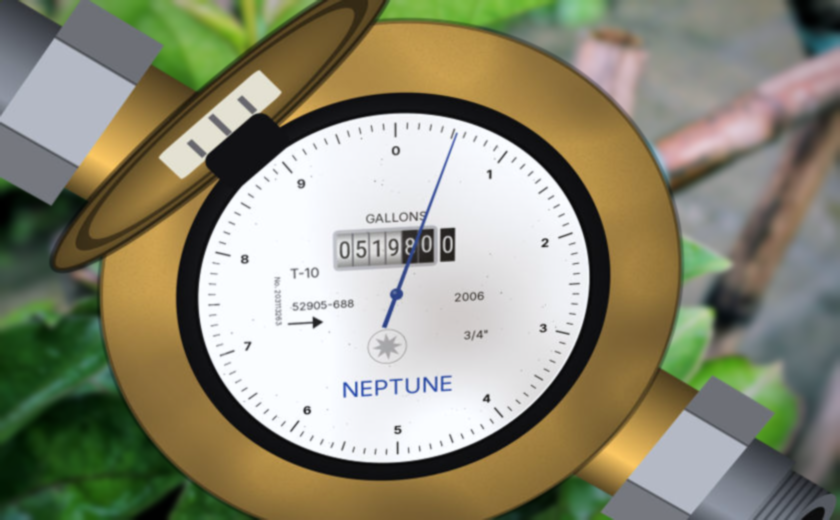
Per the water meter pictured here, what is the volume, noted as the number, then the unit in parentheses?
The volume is 519800.5 (gal)
